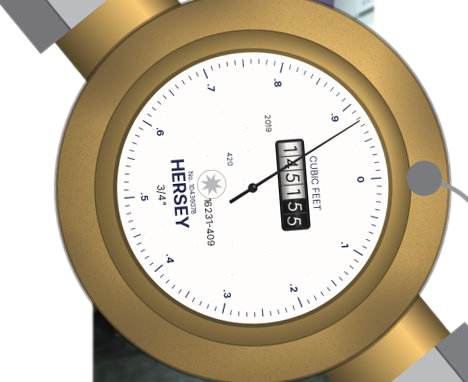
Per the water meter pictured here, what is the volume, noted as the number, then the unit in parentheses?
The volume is 145154.92 (ft³)
